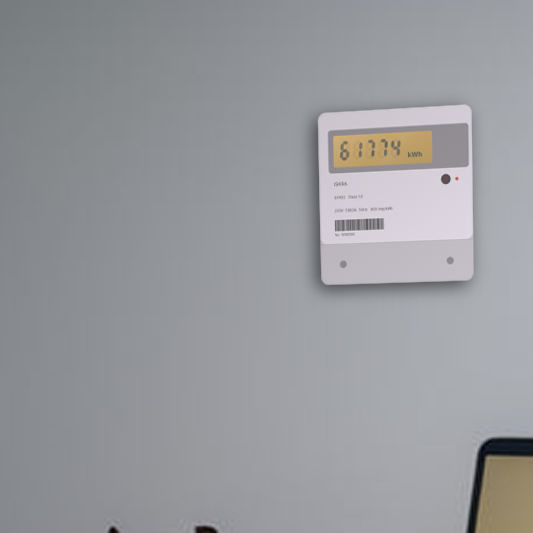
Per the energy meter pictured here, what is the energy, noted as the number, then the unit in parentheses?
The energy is 61774 (kWh)
